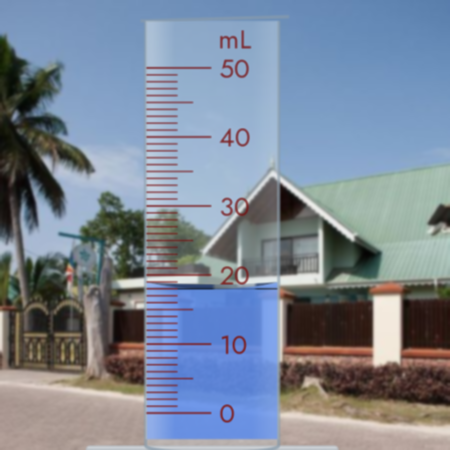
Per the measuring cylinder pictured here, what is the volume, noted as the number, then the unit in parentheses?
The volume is 18 (mL)
